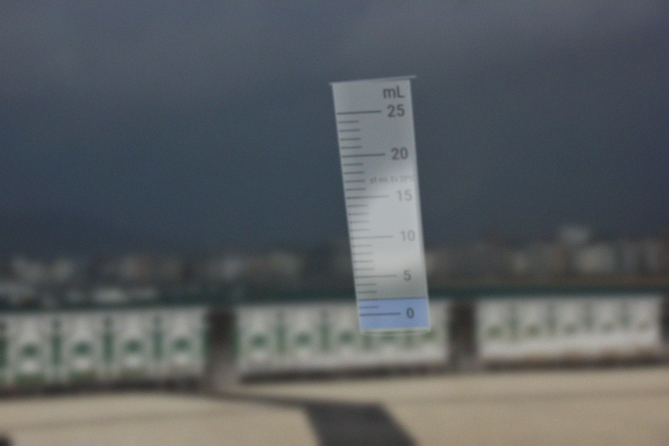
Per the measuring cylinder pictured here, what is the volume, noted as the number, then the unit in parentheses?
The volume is 2 (mL)
